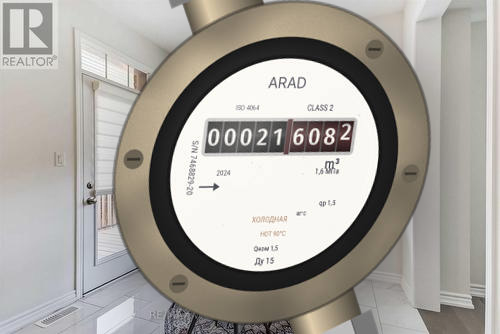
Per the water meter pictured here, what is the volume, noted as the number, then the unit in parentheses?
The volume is 21.6082 (m³)
